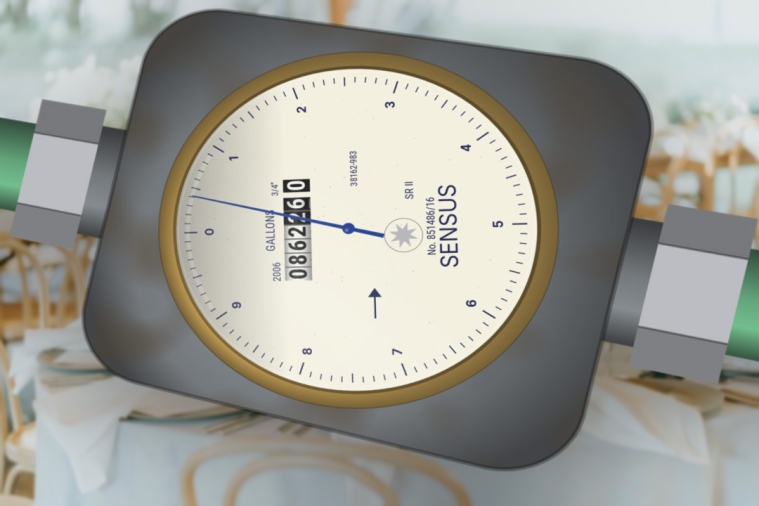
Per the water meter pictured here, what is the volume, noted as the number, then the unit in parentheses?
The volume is 862260.4 (gal)
